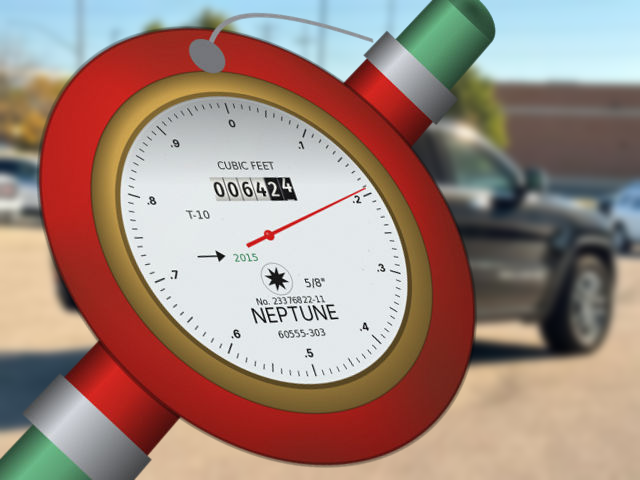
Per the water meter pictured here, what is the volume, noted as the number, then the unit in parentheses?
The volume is 6424.19 (ft³)
